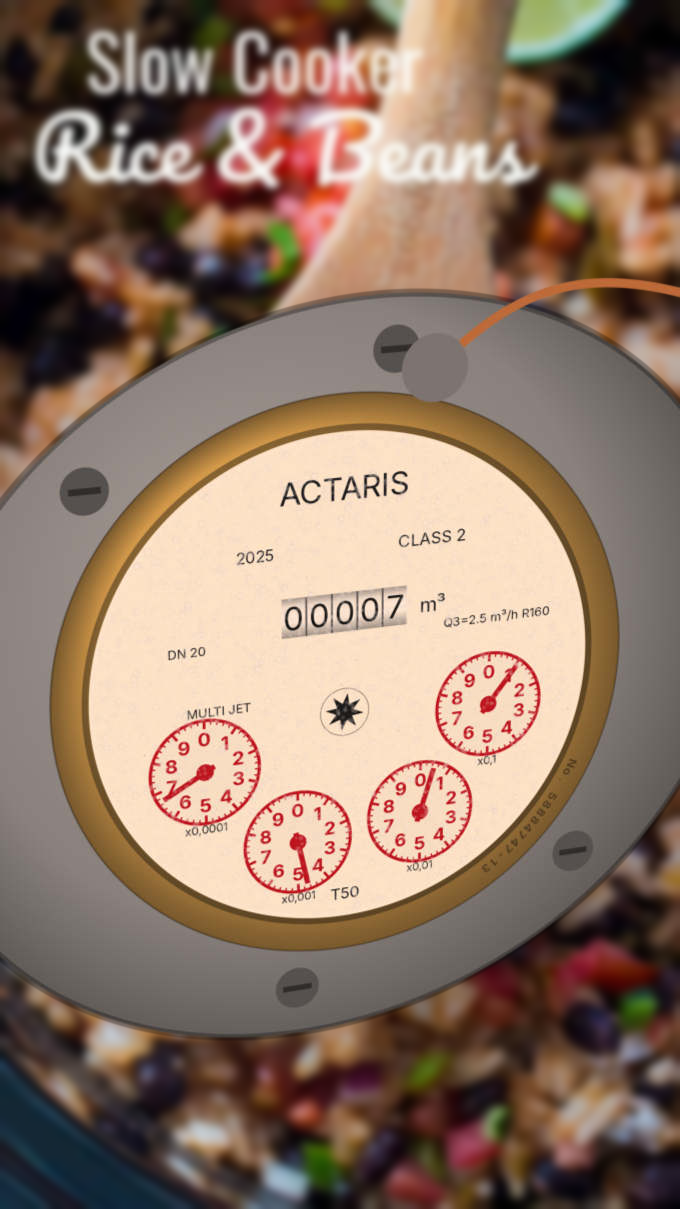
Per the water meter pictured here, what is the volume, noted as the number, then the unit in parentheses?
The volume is 7.1046 (m³)
